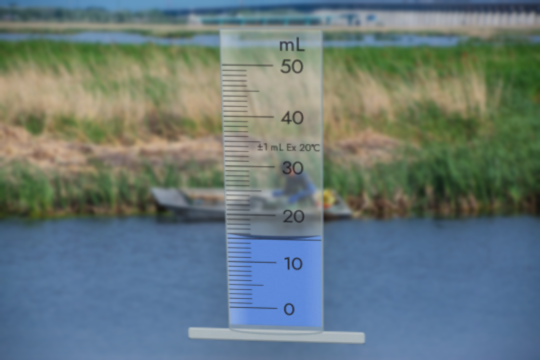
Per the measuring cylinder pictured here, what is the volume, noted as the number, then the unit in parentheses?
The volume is 15 (mL)
